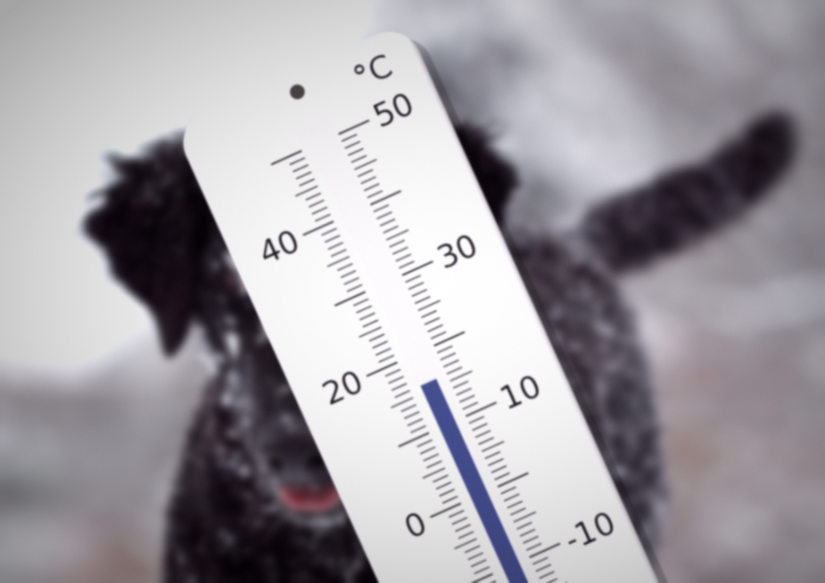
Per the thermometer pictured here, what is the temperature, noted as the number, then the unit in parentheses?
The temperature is 16 (°C)
